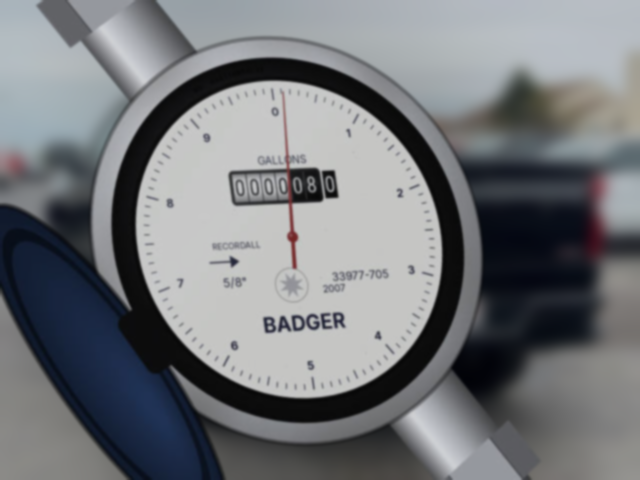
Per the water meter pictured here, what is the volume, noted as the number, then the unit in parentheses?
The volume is 80.1 (gal)
